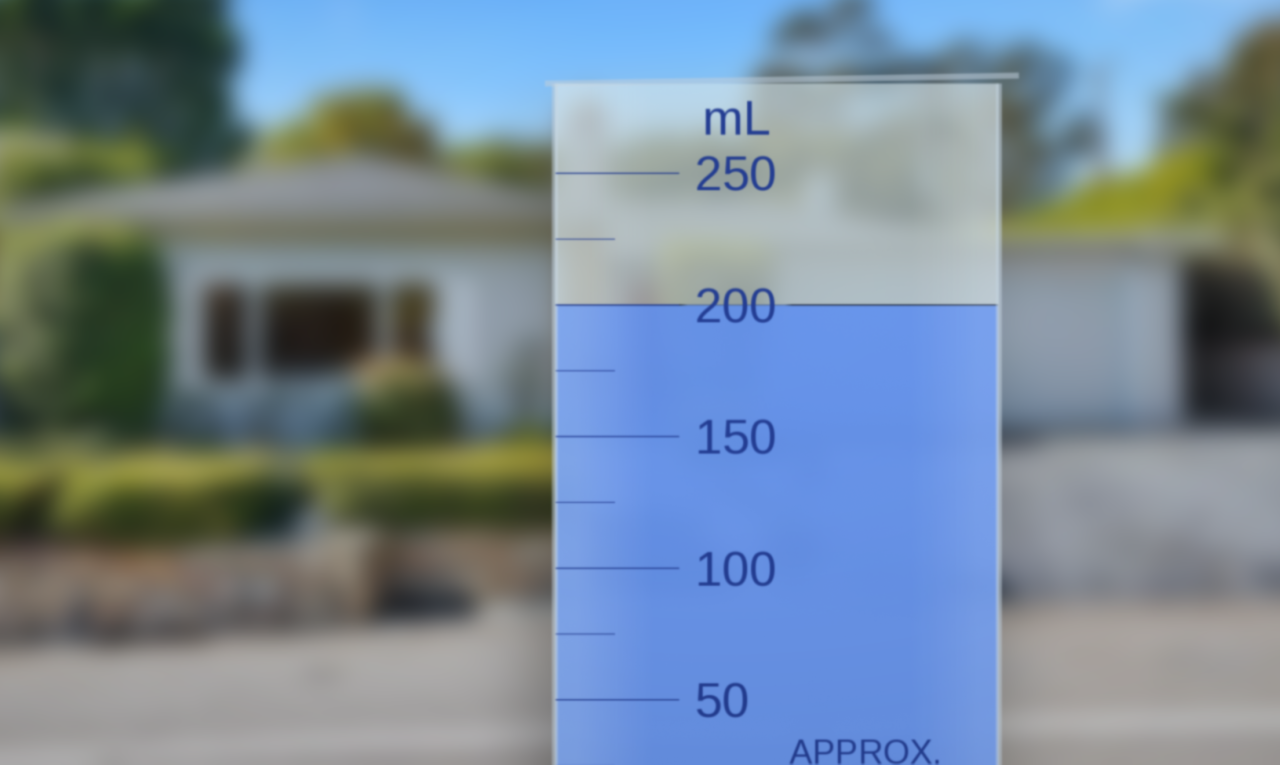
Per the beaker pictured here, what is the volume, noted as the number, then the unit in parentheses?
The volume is 200 (mL)
